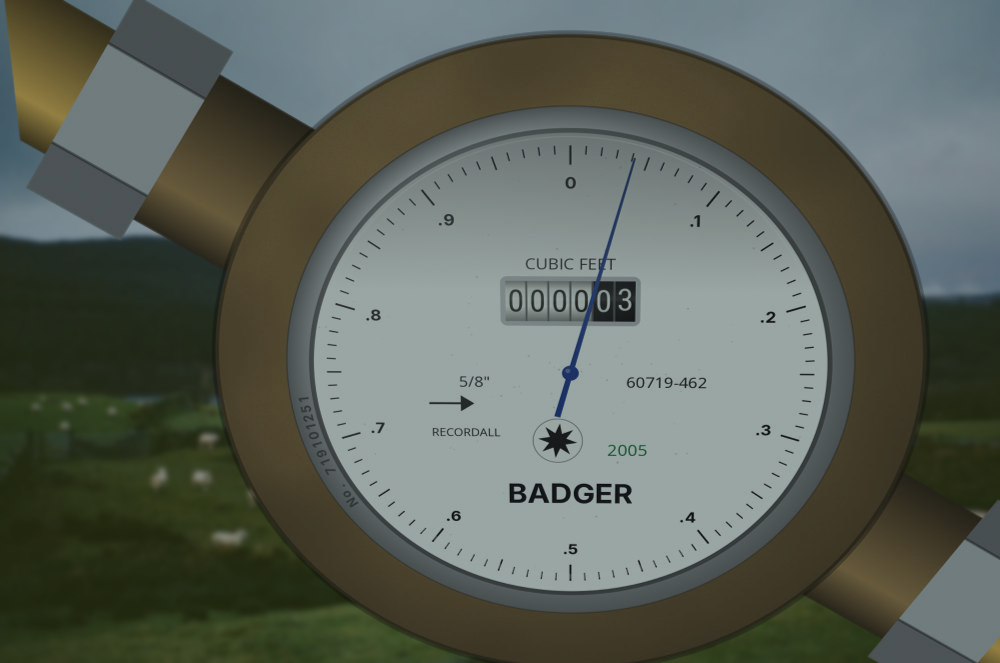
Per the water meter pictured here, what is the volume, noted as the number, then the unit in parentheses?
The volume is 3.04 (ft³)
